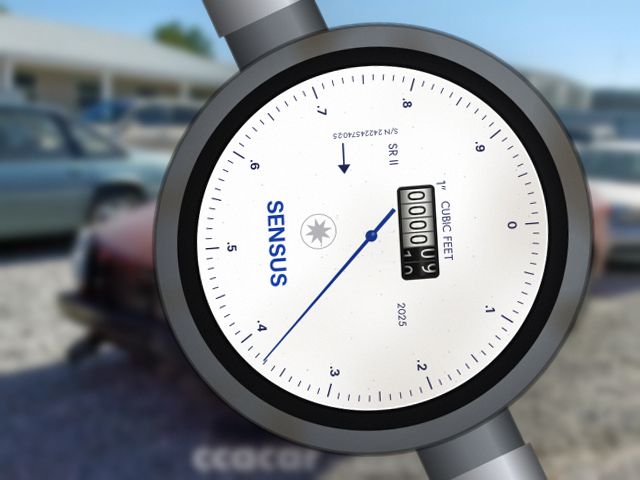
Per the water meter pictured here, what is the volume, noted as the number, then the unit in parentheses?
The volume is 9.37 (ft³)
